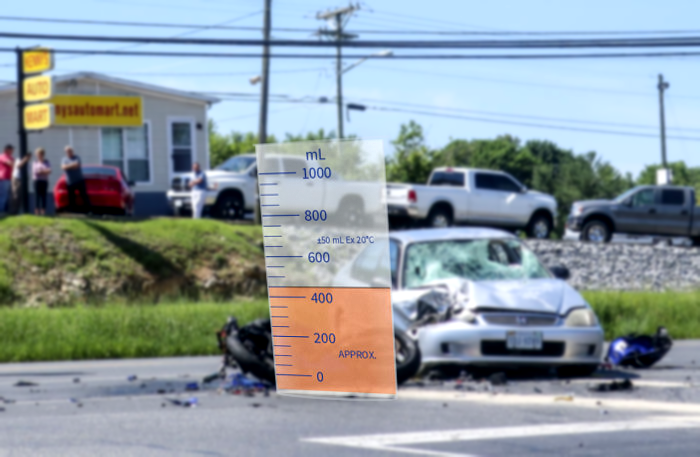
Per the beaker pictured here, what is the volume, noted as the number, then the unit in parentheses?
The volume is 450 (mL)
